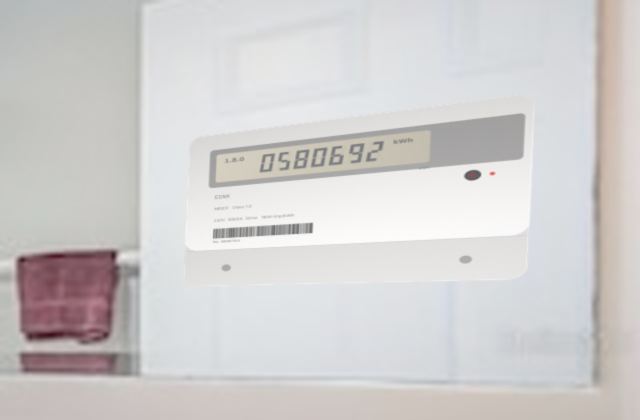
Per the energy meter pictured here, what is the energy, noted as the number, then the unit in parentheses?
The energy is 580692 (kWh)
